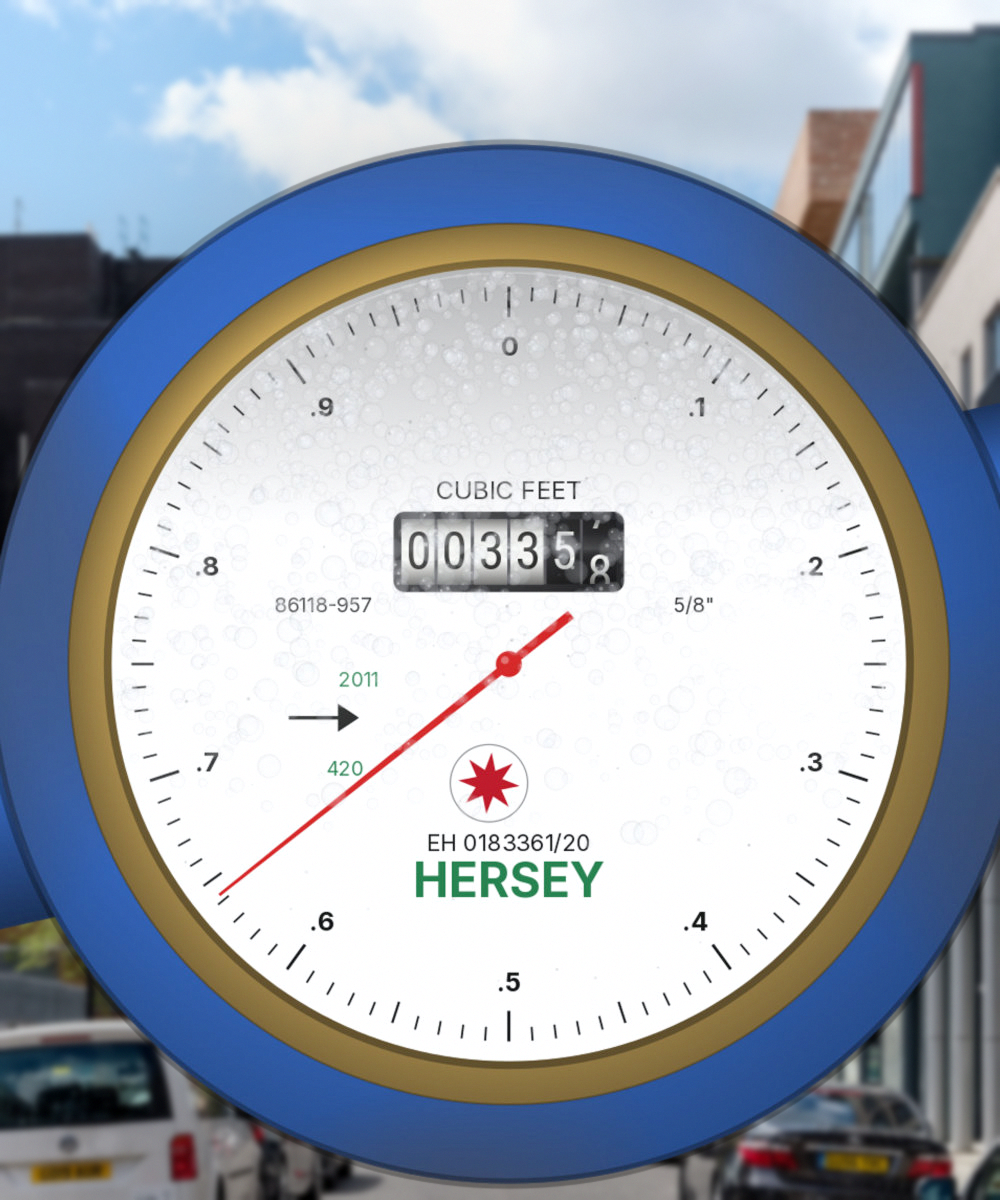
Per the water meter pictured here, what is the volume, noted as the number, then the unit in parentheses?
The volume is 3357.64 (ft³)
